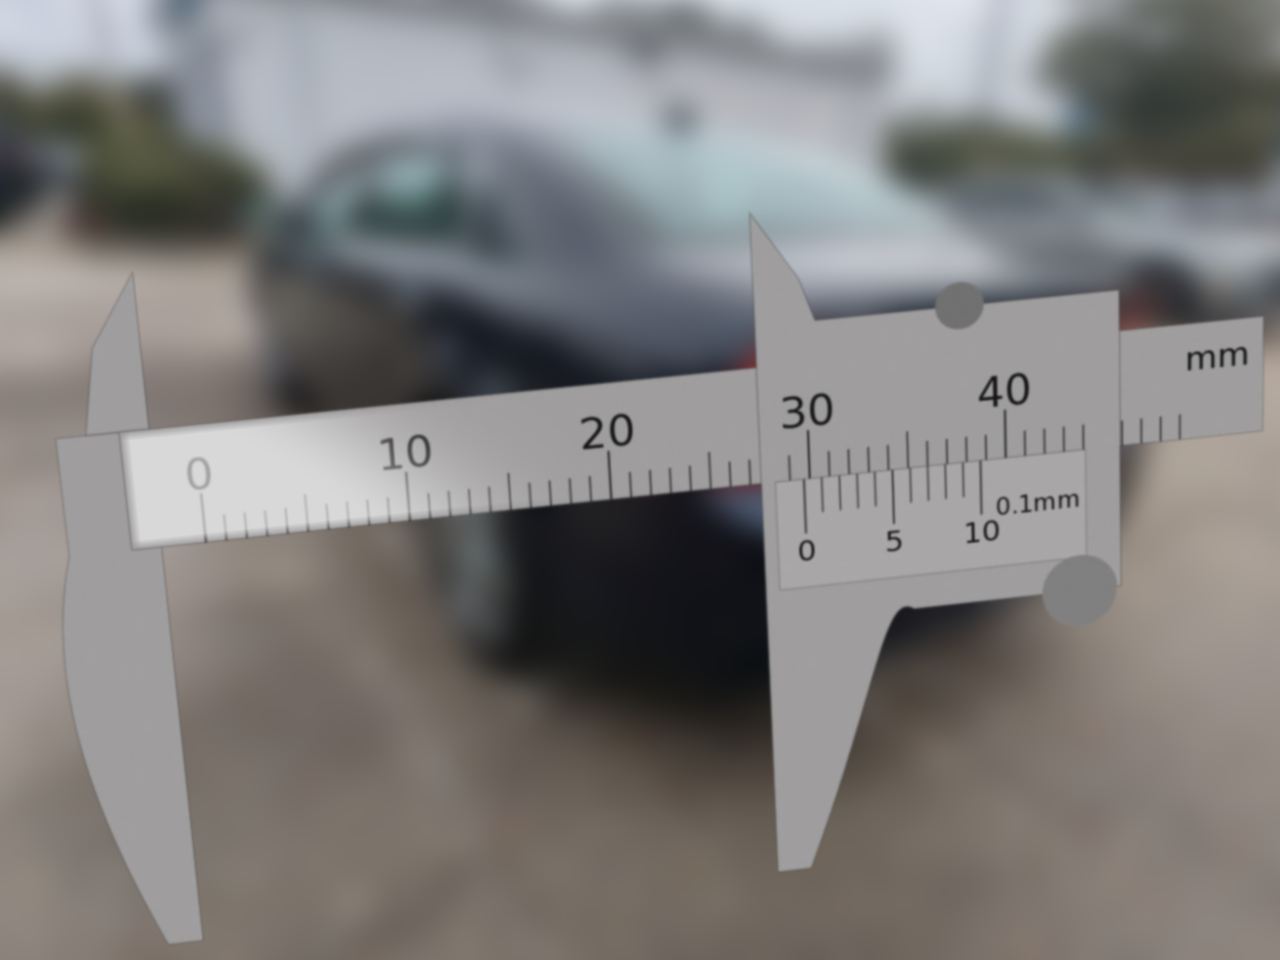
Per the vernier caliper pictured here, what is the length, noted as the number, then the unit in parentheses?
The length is 29.7 (mm)
